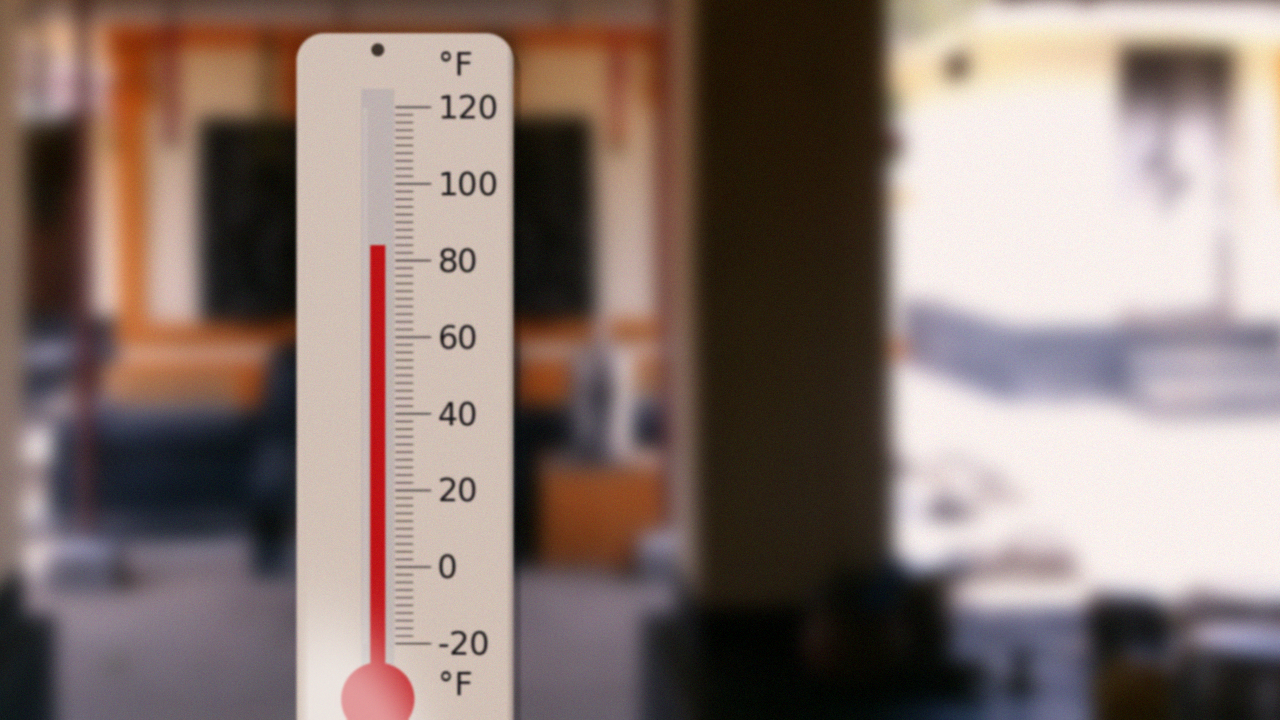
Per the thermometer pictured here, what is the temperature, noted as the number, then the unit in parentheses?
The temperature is 84 (°F)
